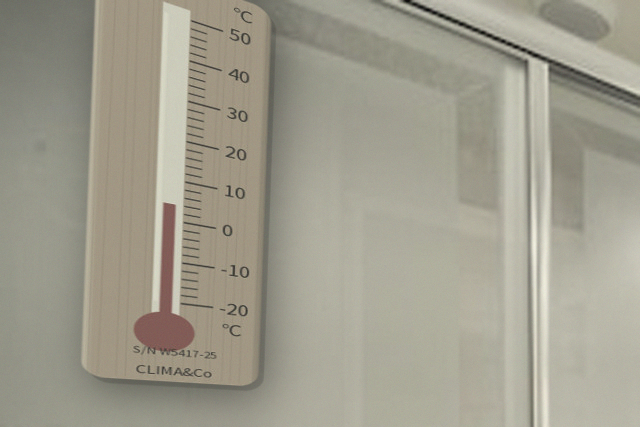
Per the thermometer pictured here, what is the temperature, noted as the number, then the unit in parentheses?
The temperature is 4 (°C)
